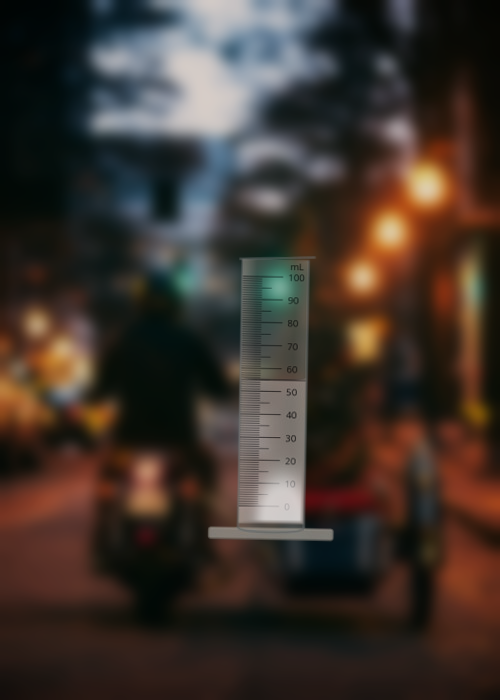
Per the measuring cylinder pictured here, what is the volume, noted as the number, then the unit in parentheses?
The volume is 55 (mL)
